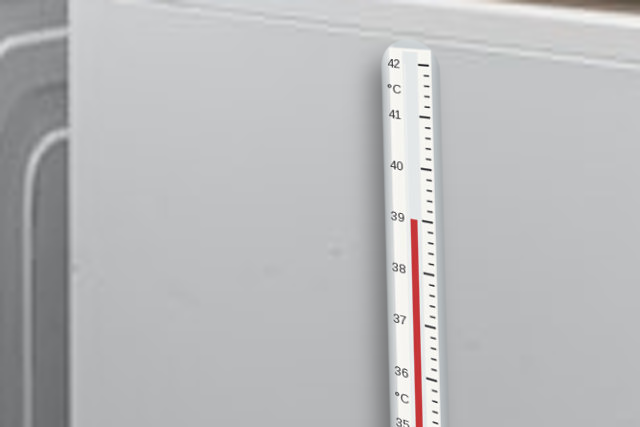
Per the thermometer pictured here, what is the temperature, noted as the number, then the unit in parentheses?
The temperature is 39 (°C)
